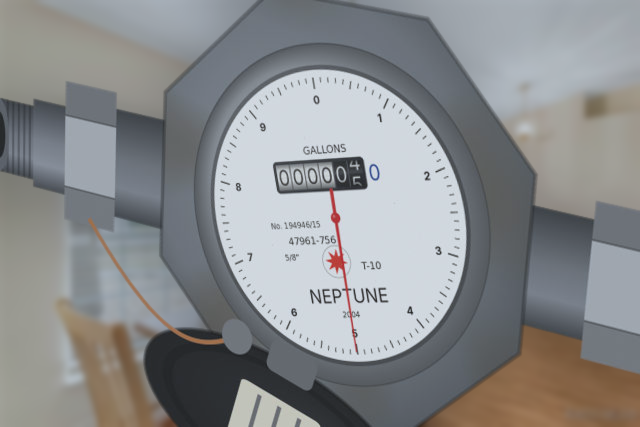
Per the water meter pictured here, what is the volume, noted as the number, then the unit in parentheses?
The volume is 45.0 (gal)
